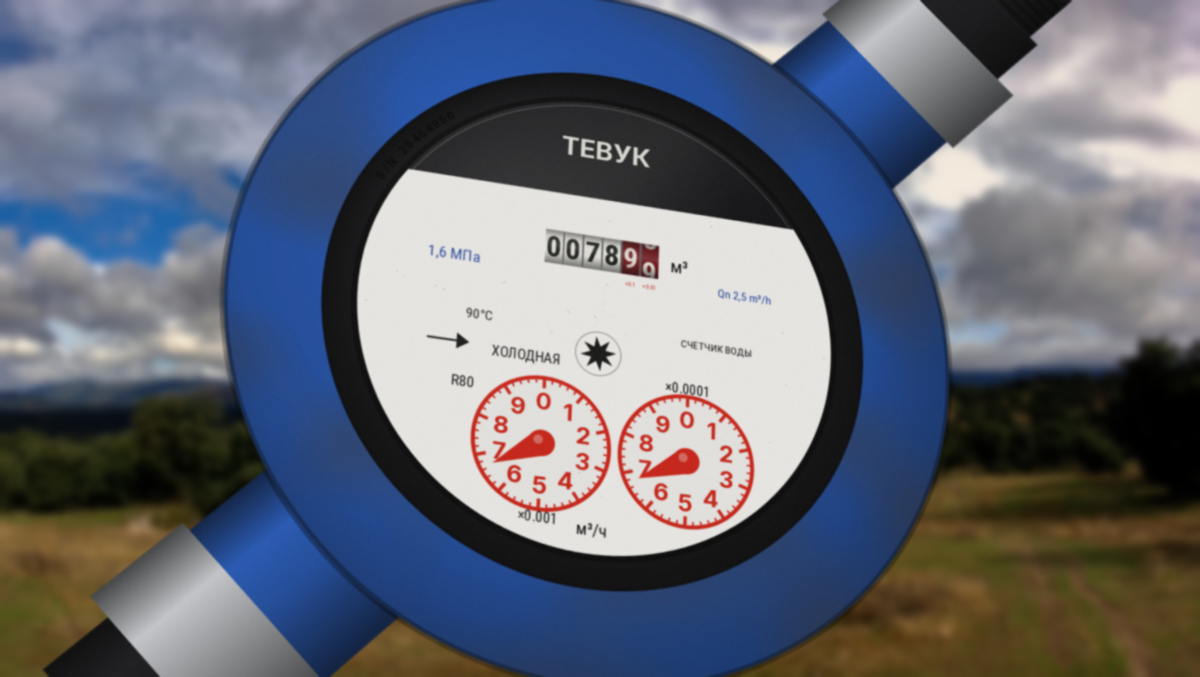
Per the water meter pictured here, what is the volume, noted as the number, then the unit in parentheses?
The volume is 78.9866 (m³)
